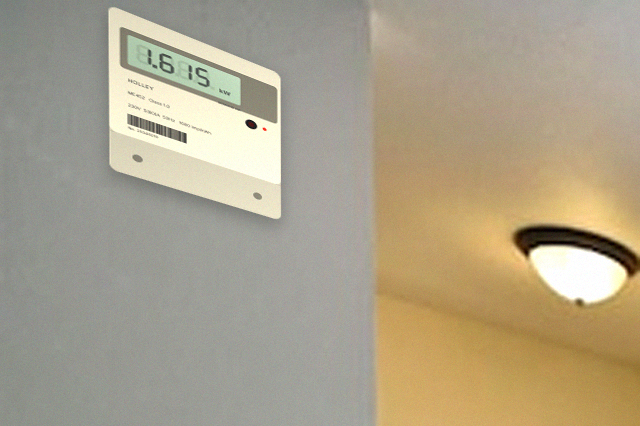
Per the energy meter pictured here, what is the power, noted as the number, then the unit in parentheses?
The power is 1.615 (kW)
